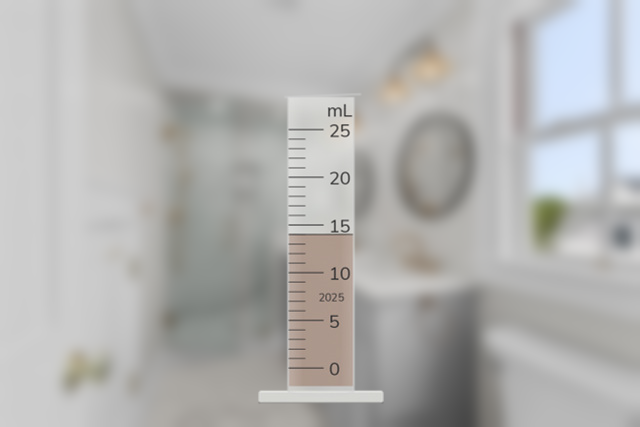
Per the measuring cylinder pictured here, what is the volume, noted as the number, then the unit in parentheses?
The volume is 14 (mL)
